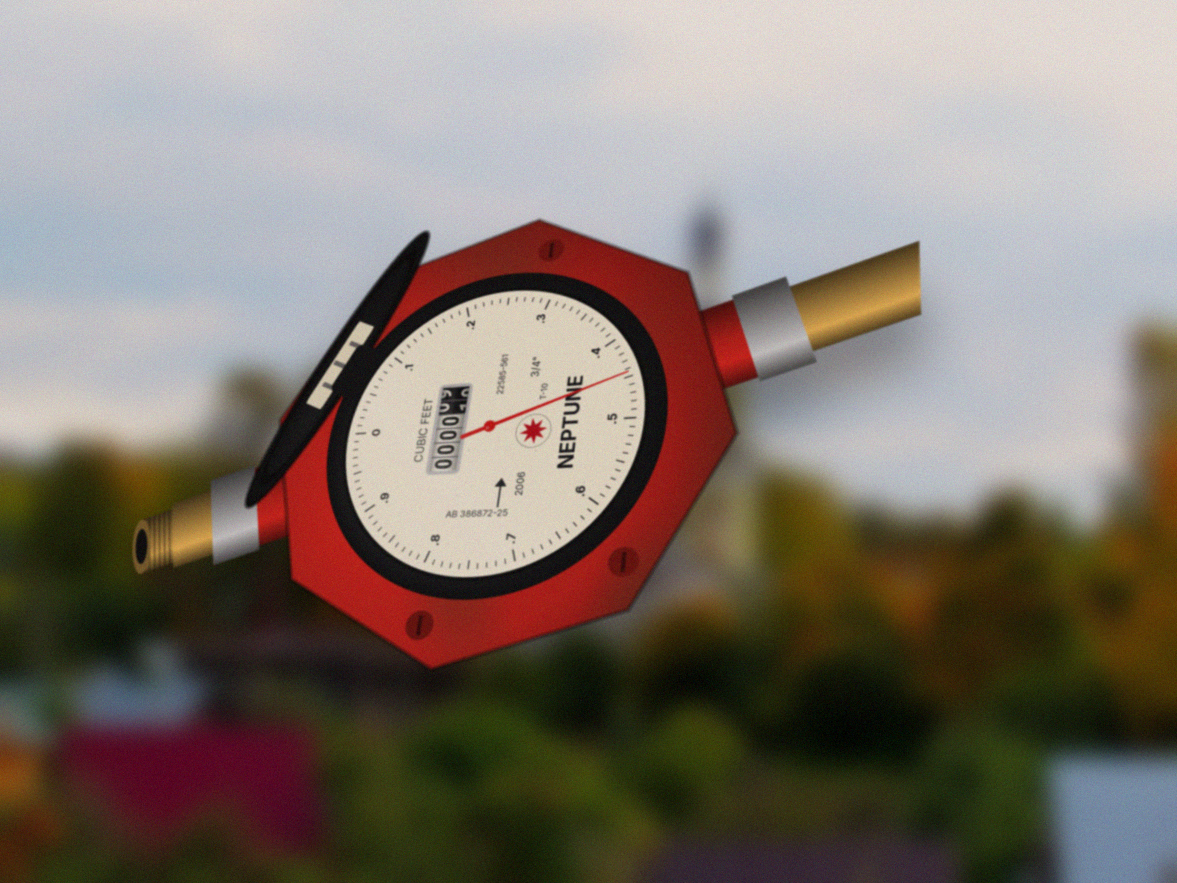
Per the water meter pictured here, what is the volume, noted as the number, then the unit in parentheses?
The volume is 9.44 (ft³)
